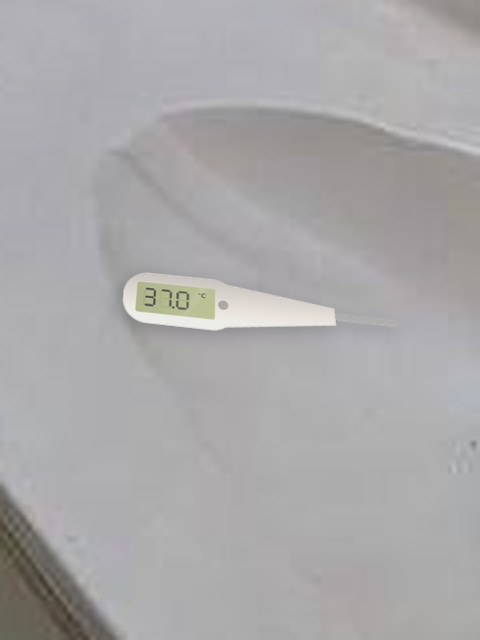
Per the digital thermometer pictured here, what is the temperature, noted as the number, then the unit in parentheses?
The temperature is 37.0 (°C)
